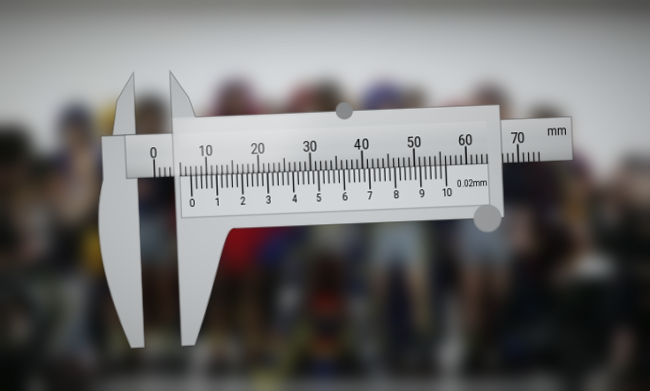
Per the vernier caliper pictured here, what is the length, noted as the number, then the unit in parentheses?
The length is 7.0 (mm)
